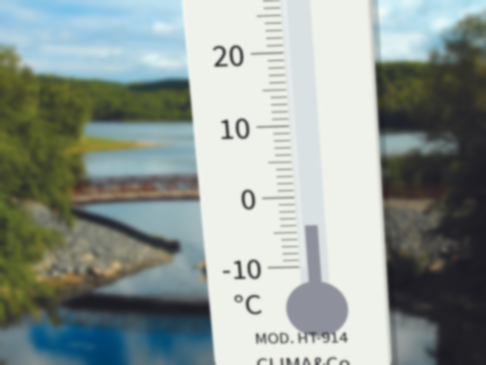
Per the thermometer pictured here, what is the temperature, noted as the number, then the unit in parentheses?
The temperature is -4 (°C)
